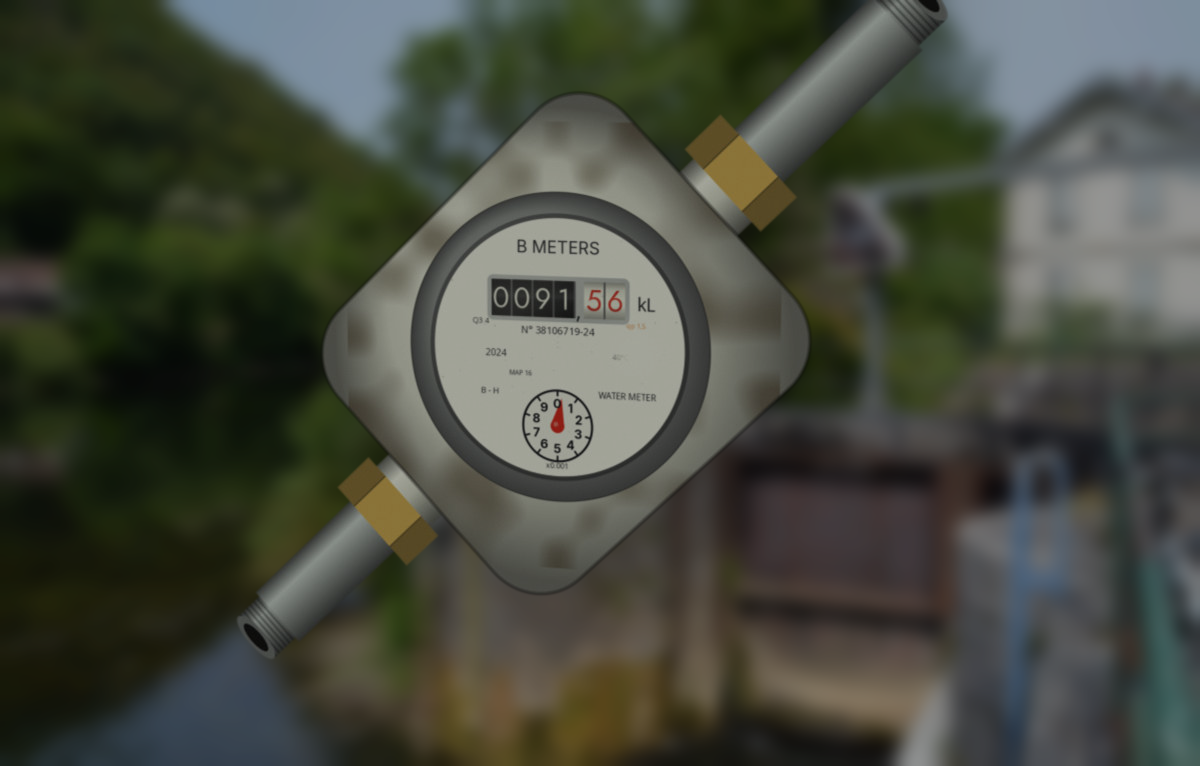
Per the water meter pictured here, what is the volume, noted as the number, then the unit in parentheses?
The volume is 91.560 (kL)
